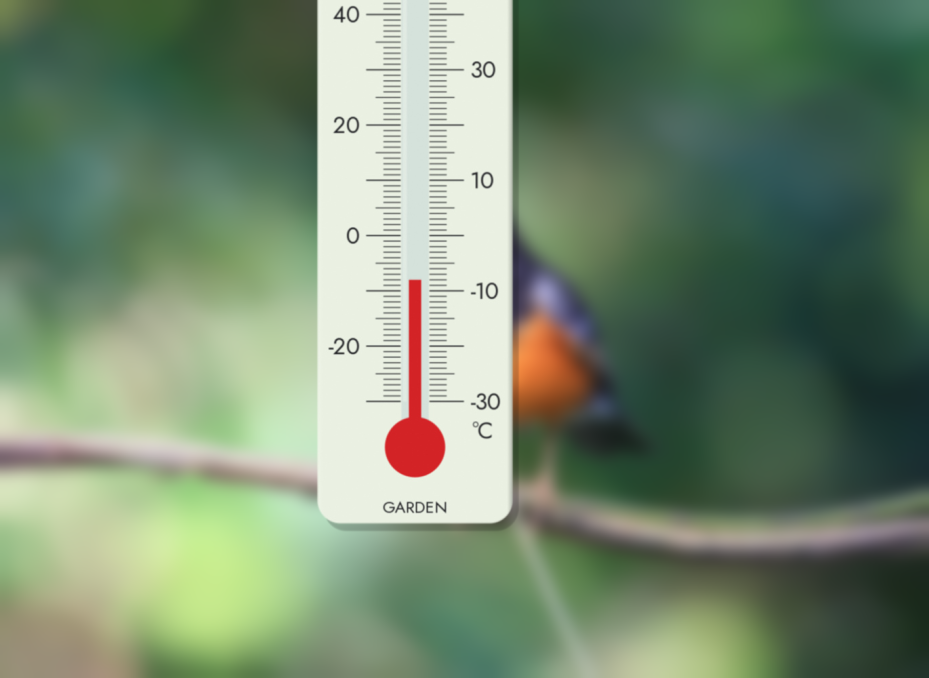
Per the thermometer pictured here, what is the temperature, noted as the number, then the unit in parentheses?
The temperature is -8 (°C)
